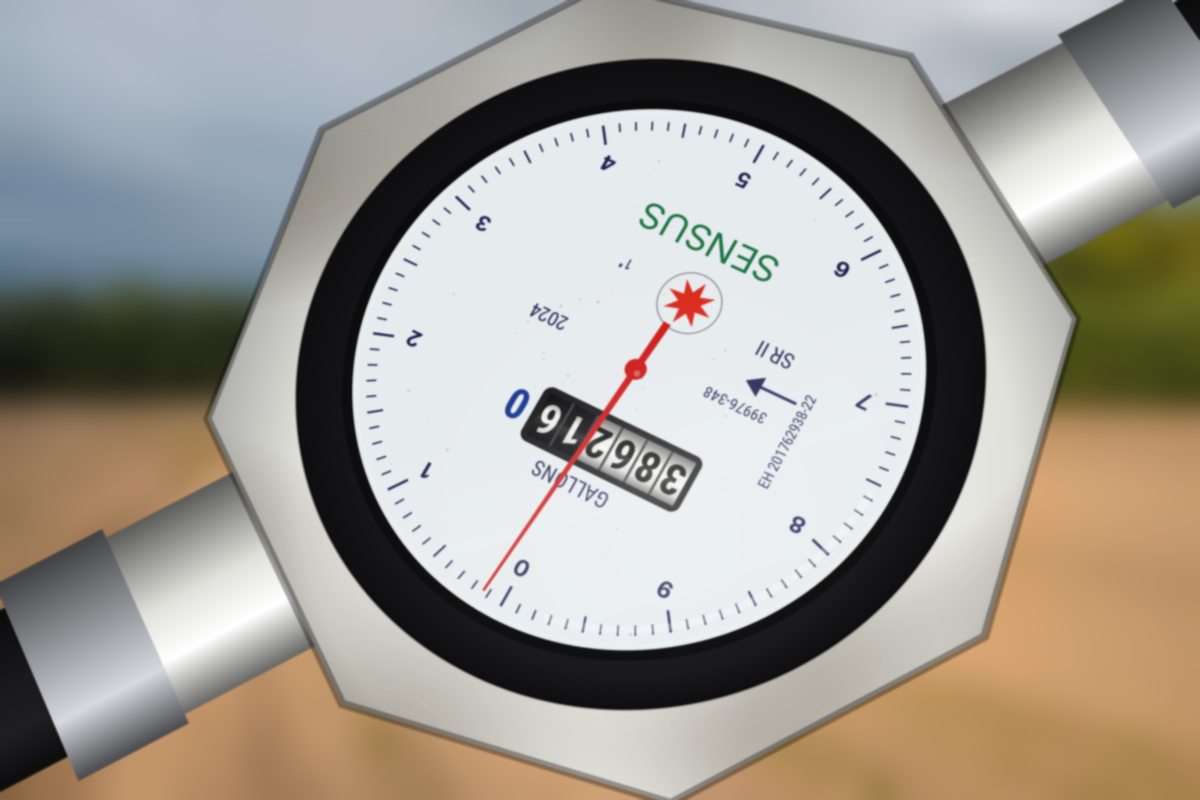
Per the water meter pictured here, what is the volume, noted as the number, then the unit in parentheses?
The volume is 3862160.1 (gal)
